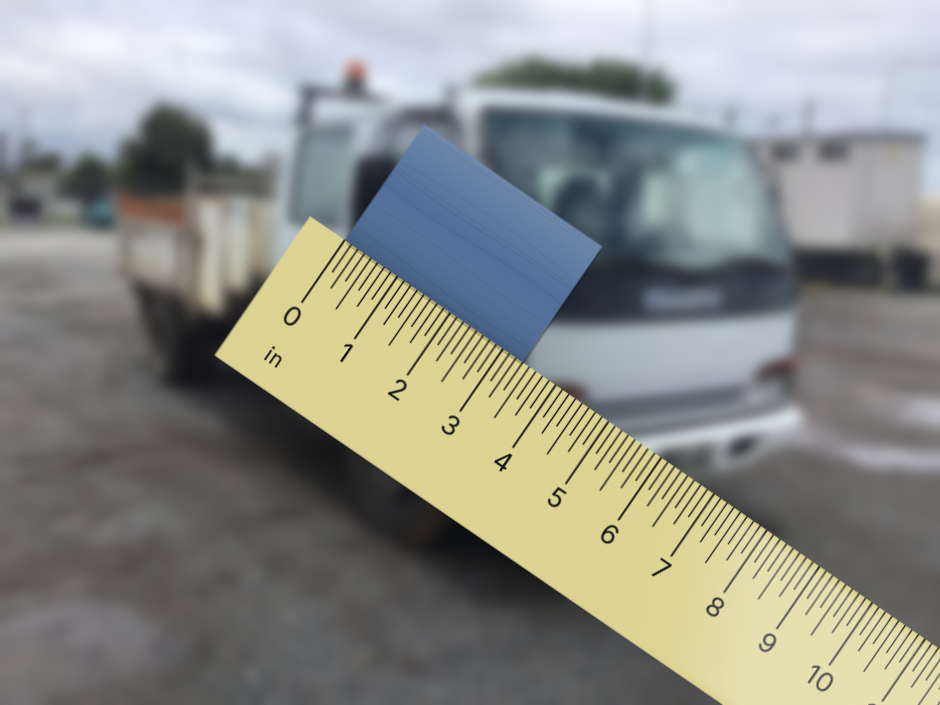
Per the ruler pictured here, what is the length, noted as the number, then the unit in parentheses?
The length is 3.375 (in)
